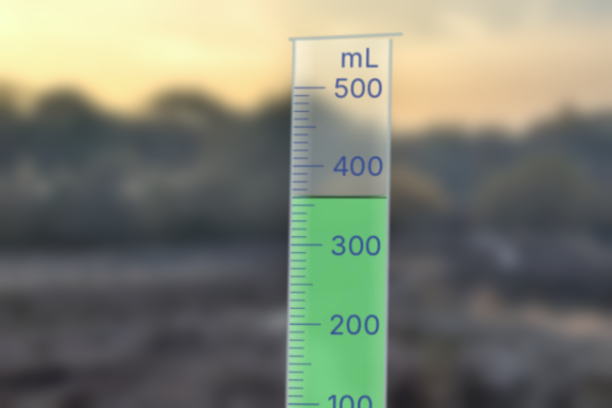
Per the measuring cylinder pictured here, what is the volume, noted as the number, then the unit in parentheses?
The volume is 360 (mL)
